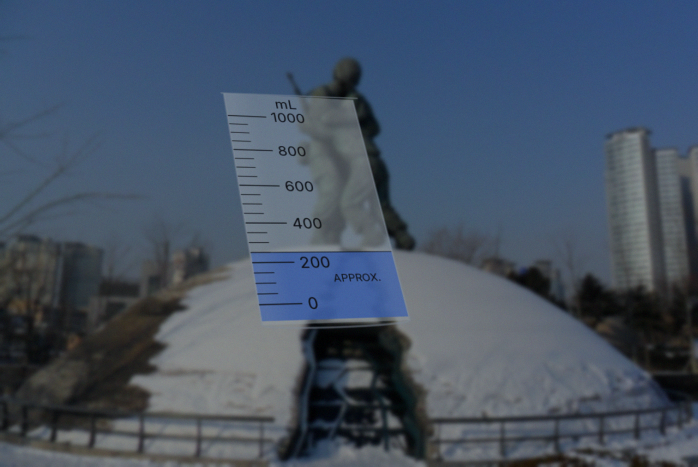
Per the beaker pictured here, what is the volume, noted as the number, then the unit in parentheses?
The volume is 250 (mL)
